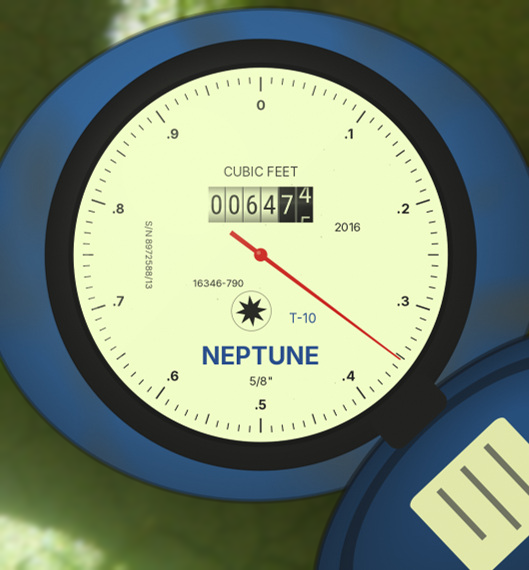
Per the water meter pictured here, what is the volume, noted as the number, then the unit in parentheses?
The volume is 6474.35 (ft³)
